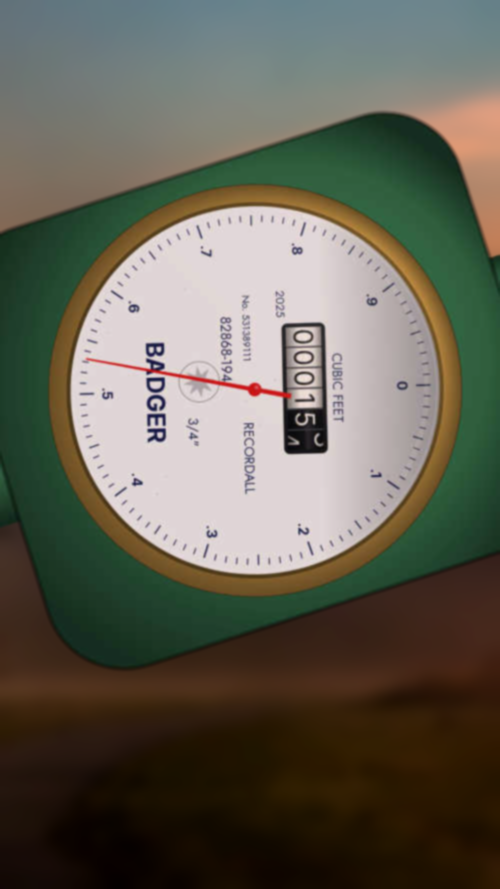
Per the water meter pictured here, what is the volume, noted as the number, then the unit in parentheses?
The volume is 153.53 (ft³)
